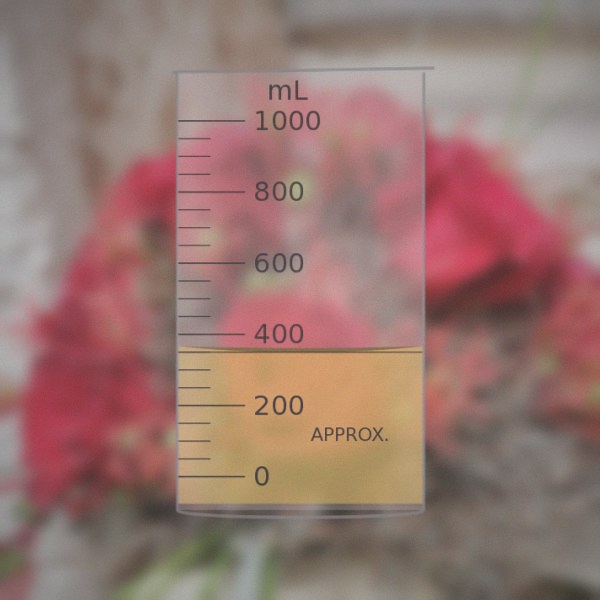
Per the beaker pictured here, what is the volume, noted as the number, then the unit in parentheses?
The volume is 350 (mL)
